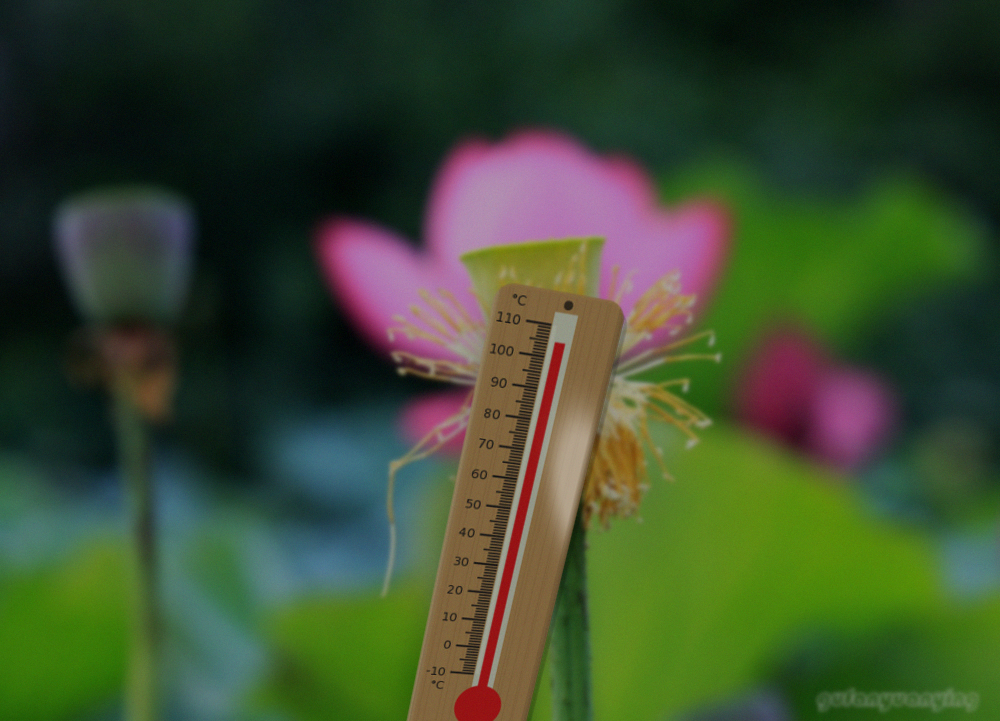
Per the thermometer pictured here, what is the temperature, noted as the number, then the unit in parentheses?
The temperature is 105 (°C)
